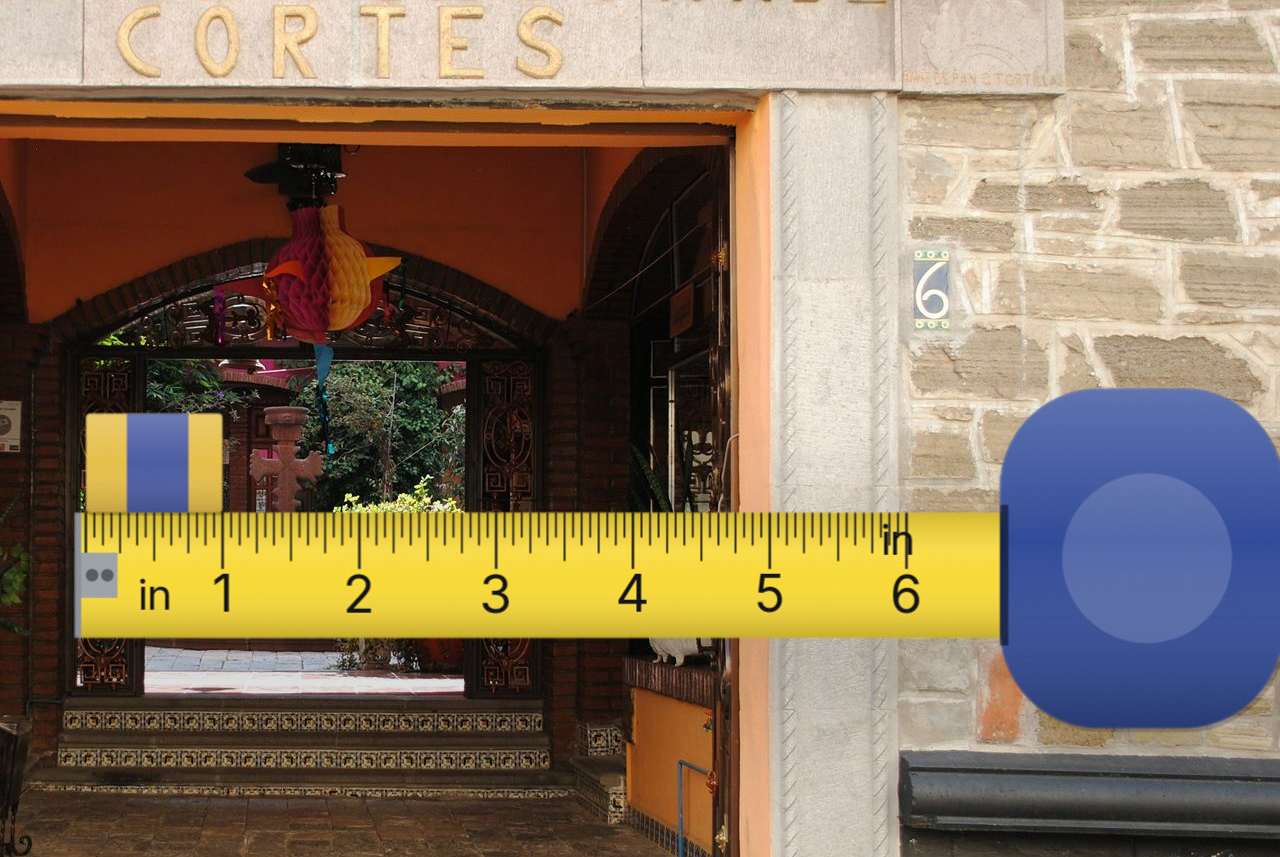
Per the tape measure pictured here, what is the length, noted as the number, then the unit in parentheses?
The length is 1 (in)
